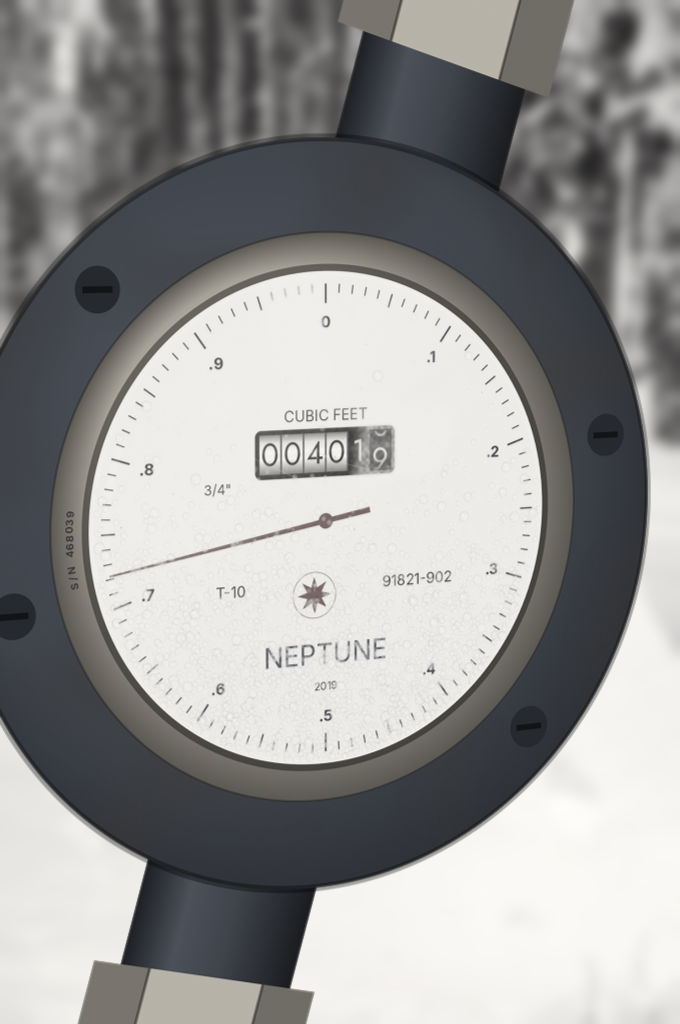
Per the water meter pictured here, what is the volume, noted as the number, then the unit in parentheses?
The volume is 4018.72 (ft³)
